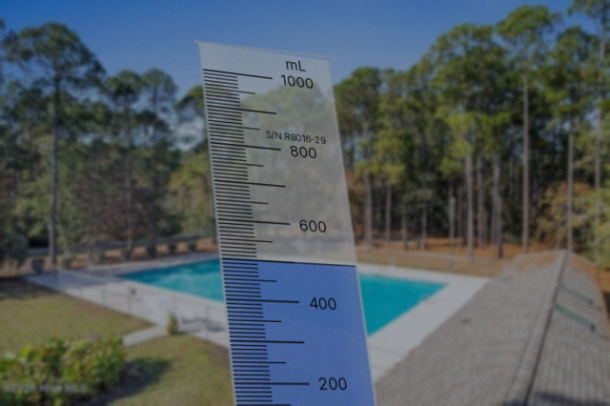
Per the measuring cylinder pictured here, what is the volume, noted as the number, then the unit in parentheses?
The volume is 500 (mL)
